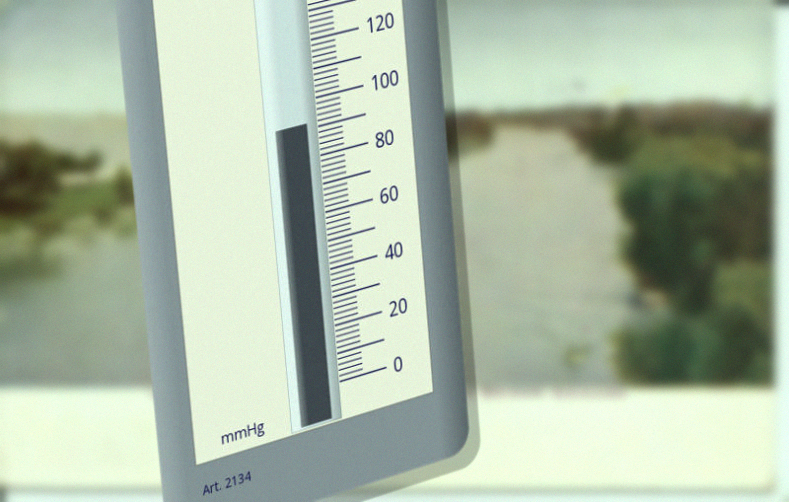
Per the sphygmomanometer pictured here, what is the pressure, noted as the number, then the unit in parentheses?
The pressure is 92 (mmHg)
